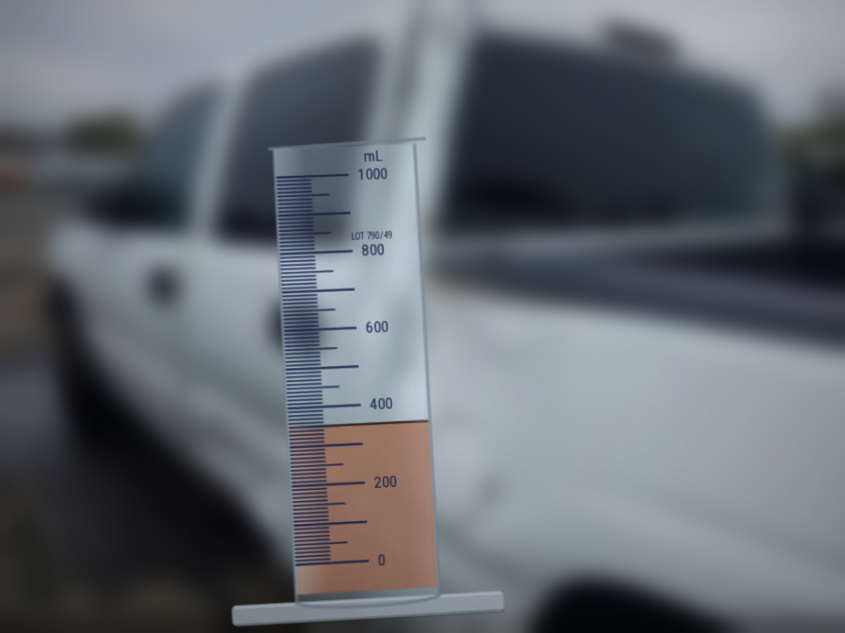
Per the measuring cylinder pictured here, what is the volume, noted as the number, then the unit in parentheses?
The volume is 350 (mL)
